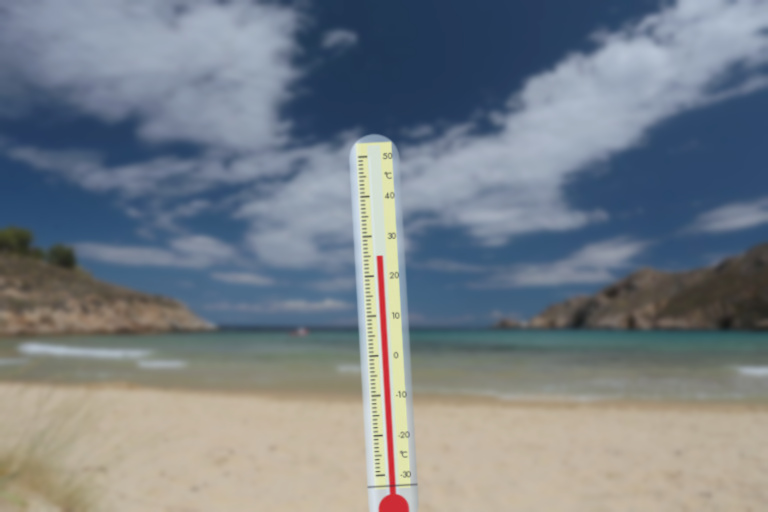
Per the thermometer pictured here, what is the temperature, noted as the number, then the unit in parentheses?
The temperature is 25 (°C)
